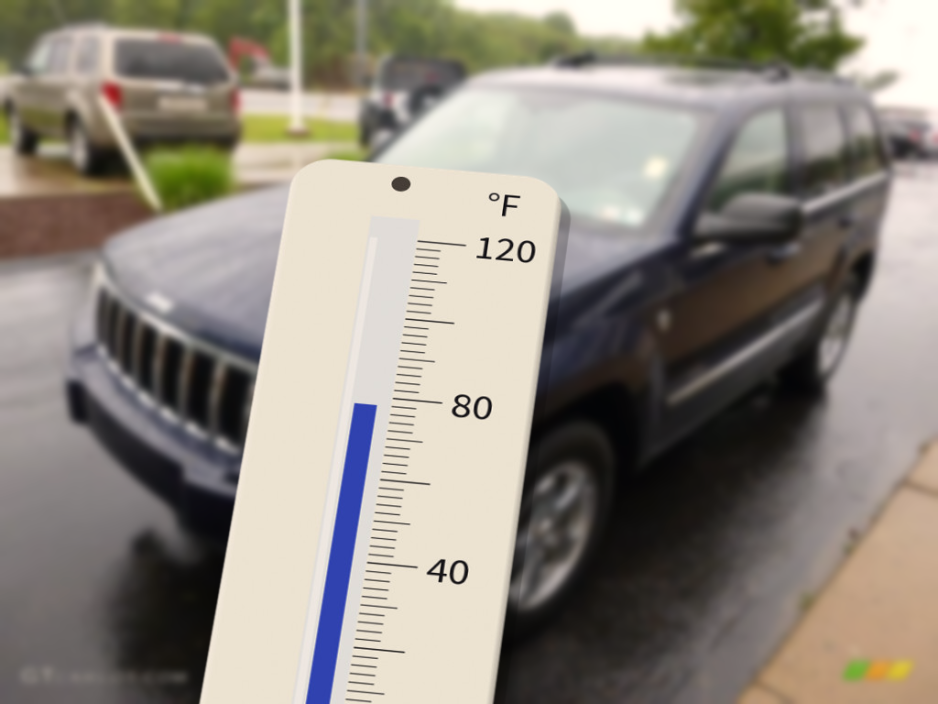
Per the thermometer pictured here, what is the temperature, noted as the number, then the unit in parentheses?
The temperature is 78 (°F)
